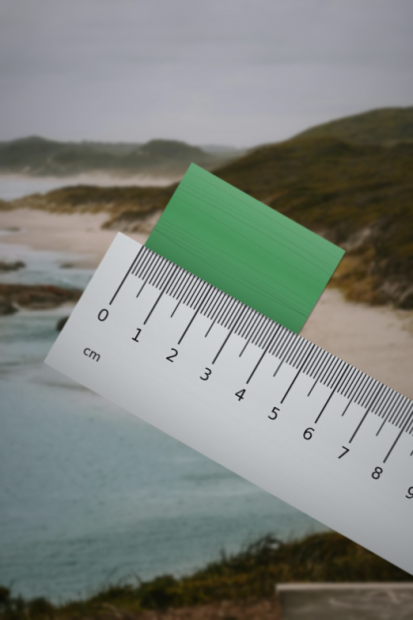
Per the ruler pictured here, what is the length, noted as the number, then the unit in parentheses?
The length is 4.5 (cm)
